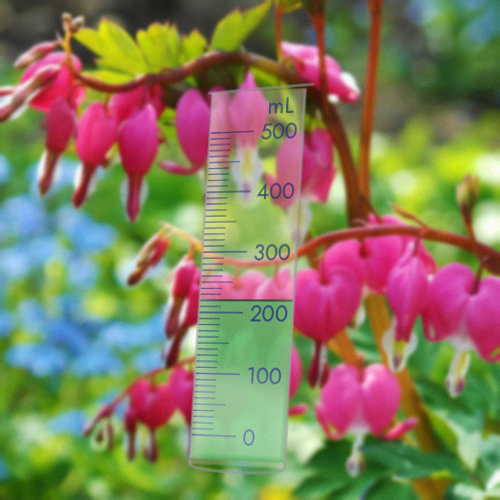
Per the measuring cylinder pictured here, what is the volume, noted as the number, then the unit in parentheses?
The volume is 220 (mL)
